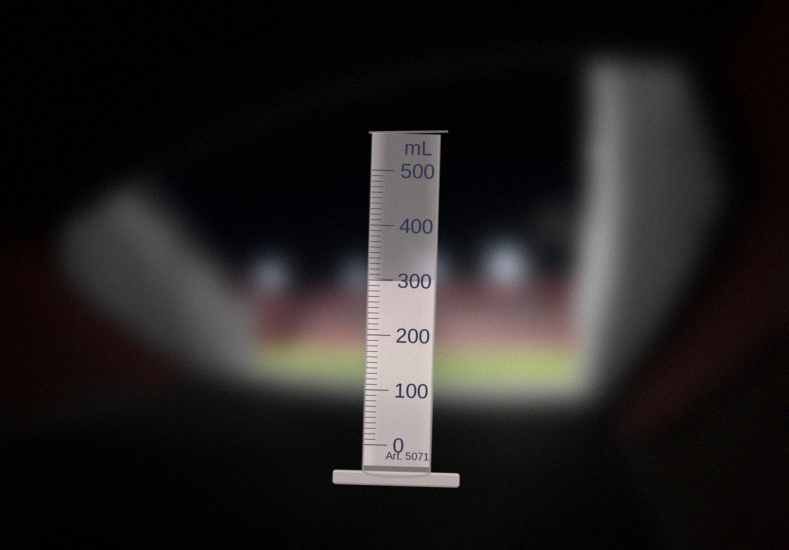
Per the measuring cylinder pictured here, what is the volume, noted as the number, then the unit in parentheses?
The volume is 300 (mL)
